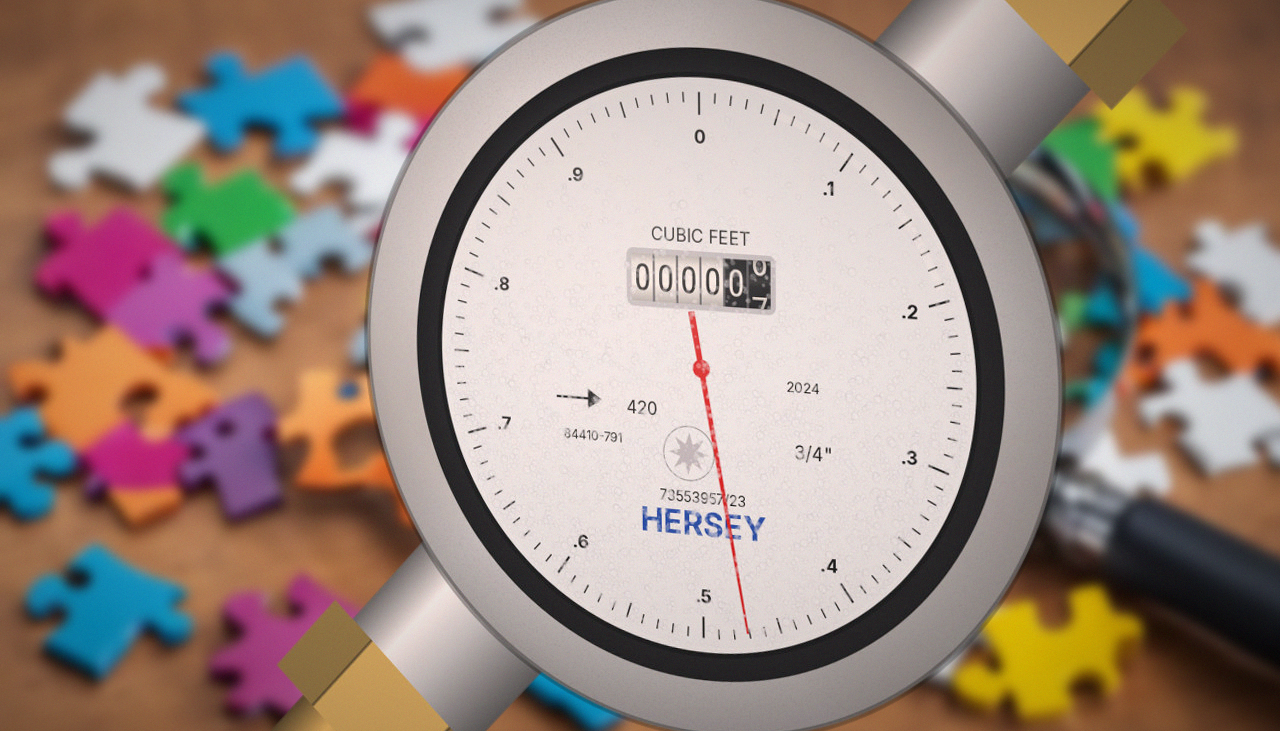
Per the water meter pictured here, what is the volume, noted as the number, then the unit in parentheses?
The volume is 6.47 (ft³)
